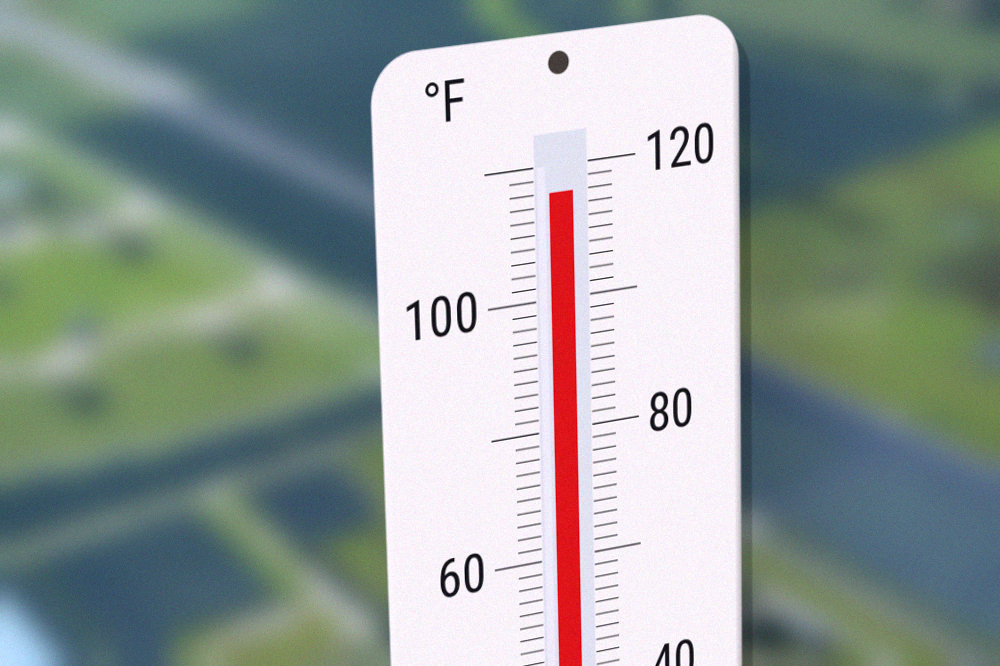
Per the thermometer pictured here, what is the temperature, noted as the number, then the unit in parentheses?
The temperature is 116 (°F)
